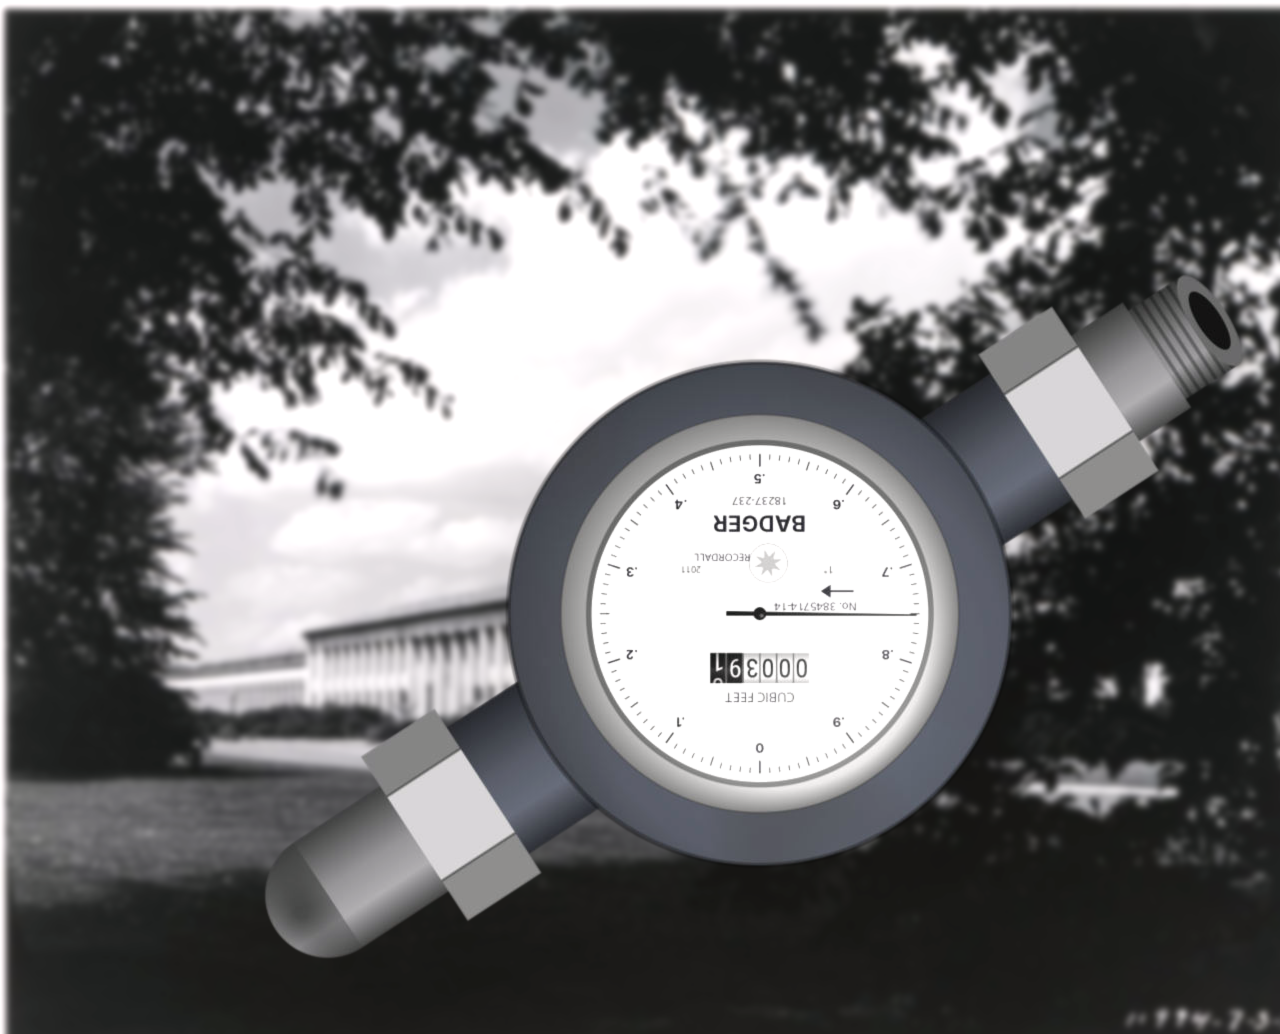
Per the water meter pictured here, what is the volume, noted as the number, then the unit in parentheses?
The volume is 390.75 (ft³)
